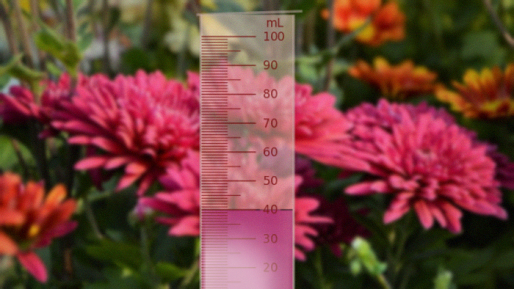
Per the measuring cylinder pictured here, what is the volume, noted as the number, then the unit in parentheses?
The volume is 40 (mL)
